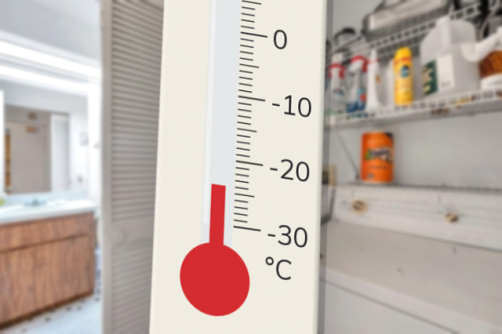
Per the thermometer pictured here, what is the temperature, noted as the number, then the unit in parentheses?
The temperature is -24 (°C)
